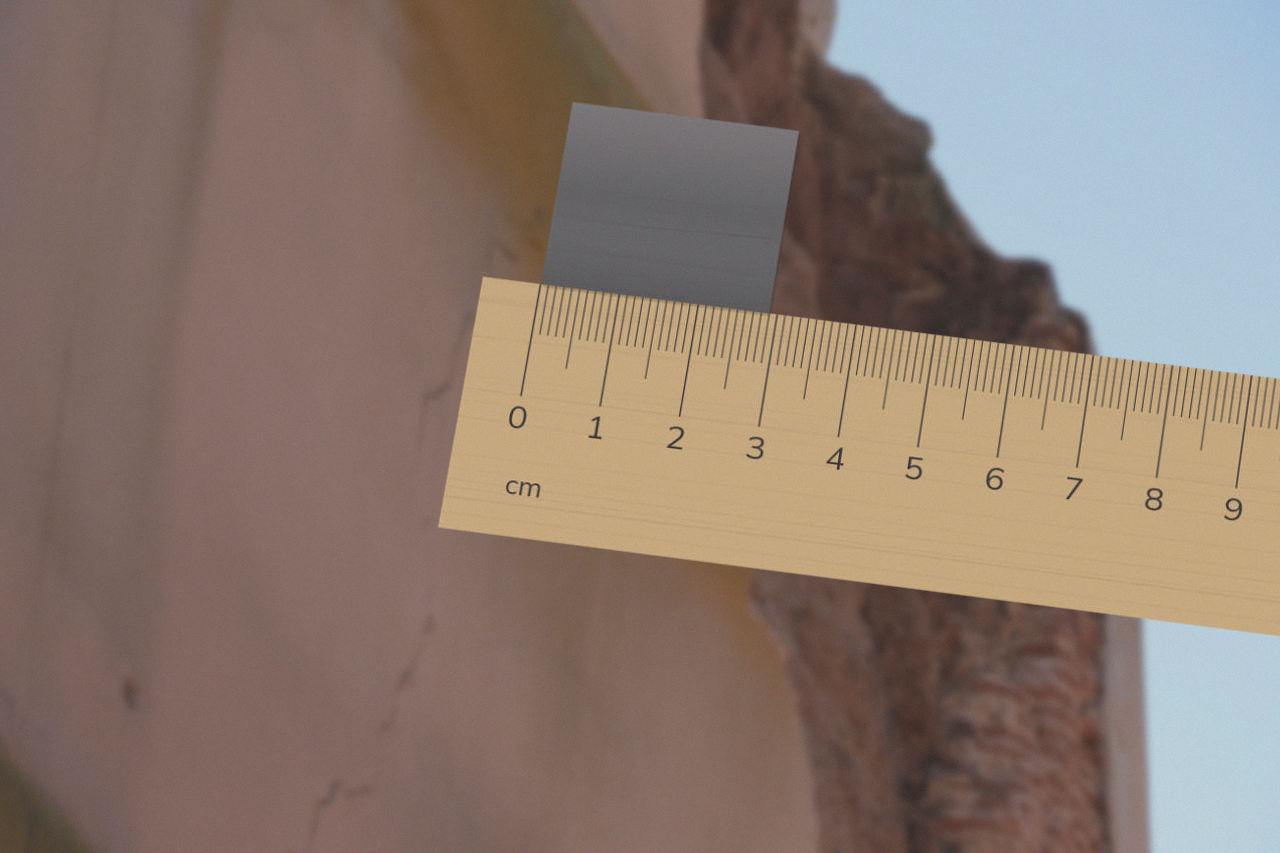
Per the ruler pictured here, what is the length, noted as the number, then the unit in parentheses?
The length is 2.9 (cm)
